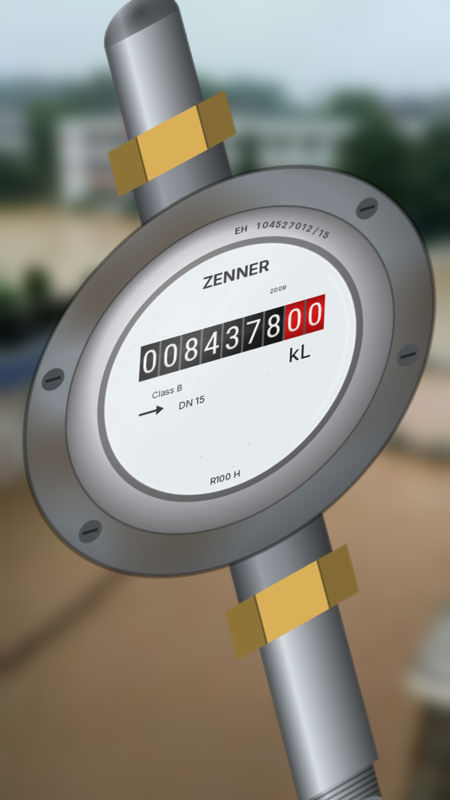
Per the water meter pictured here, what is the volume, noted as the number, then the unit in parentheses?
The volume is 84378.00 (kL)
